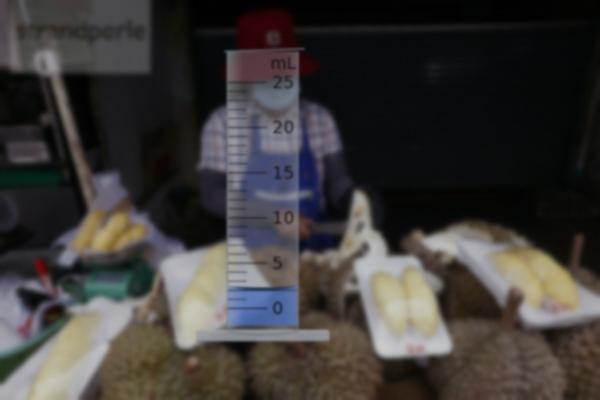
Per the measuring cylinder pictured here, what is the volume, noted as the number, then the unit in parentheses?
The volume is 2 (mL)
